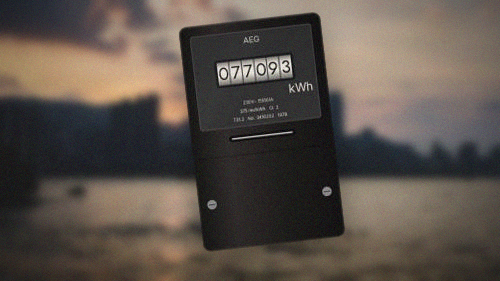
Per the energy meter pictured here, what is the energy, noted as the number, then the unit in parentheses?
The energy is 77093 (kWh)
